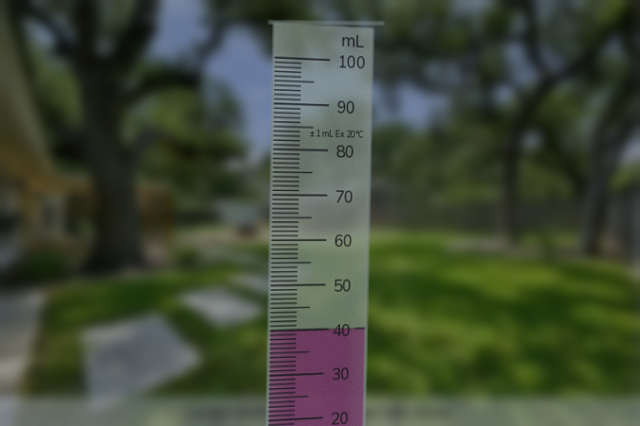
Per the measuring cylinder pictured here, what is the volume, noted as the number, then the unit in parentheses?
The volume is 40 (mL)
